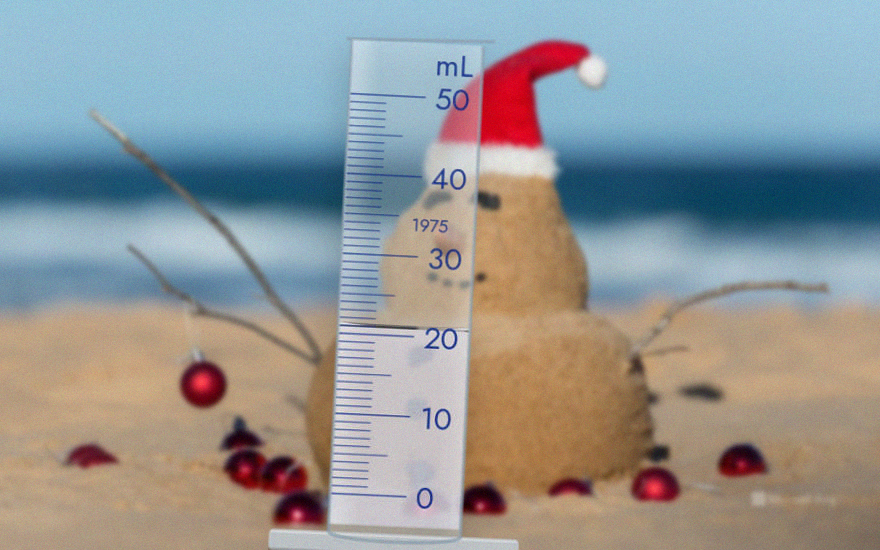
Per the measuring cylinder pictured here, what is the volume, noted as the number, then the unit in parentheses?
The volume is 21 (mL)
